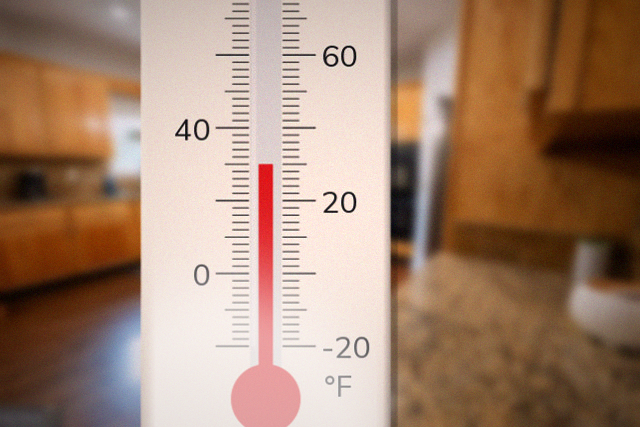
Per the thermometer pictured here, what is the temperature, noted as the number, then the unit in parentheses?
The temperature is 30 (°F)
